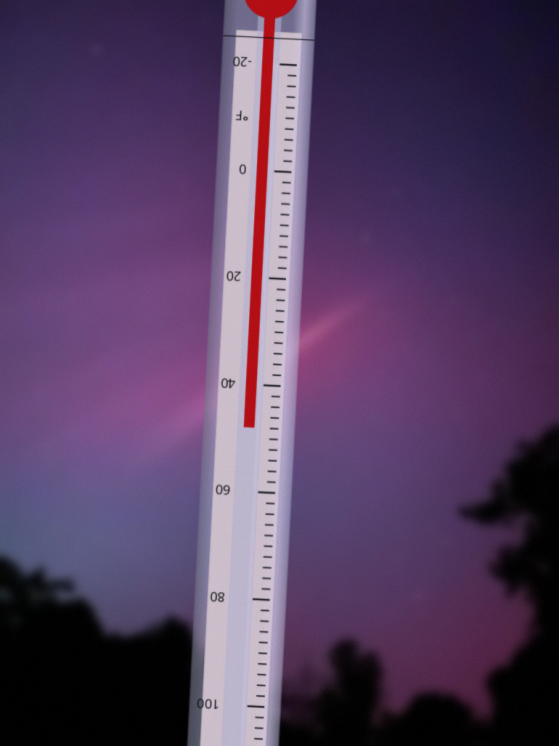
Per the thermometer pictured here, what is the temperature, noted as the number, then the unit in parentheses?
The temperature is 48 (°F)
